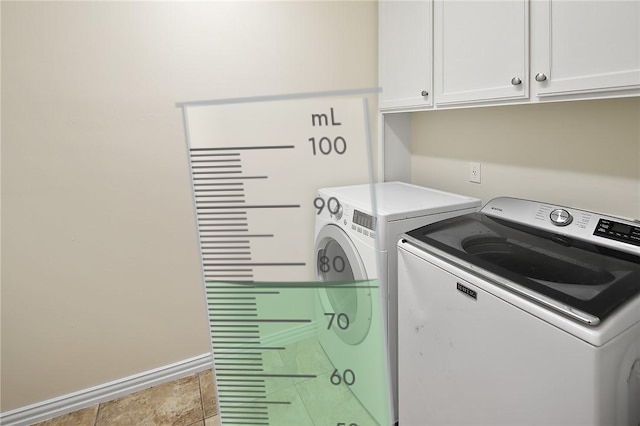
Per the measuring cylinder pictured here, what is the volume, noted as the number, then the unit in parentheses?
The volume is 76 (mL)
